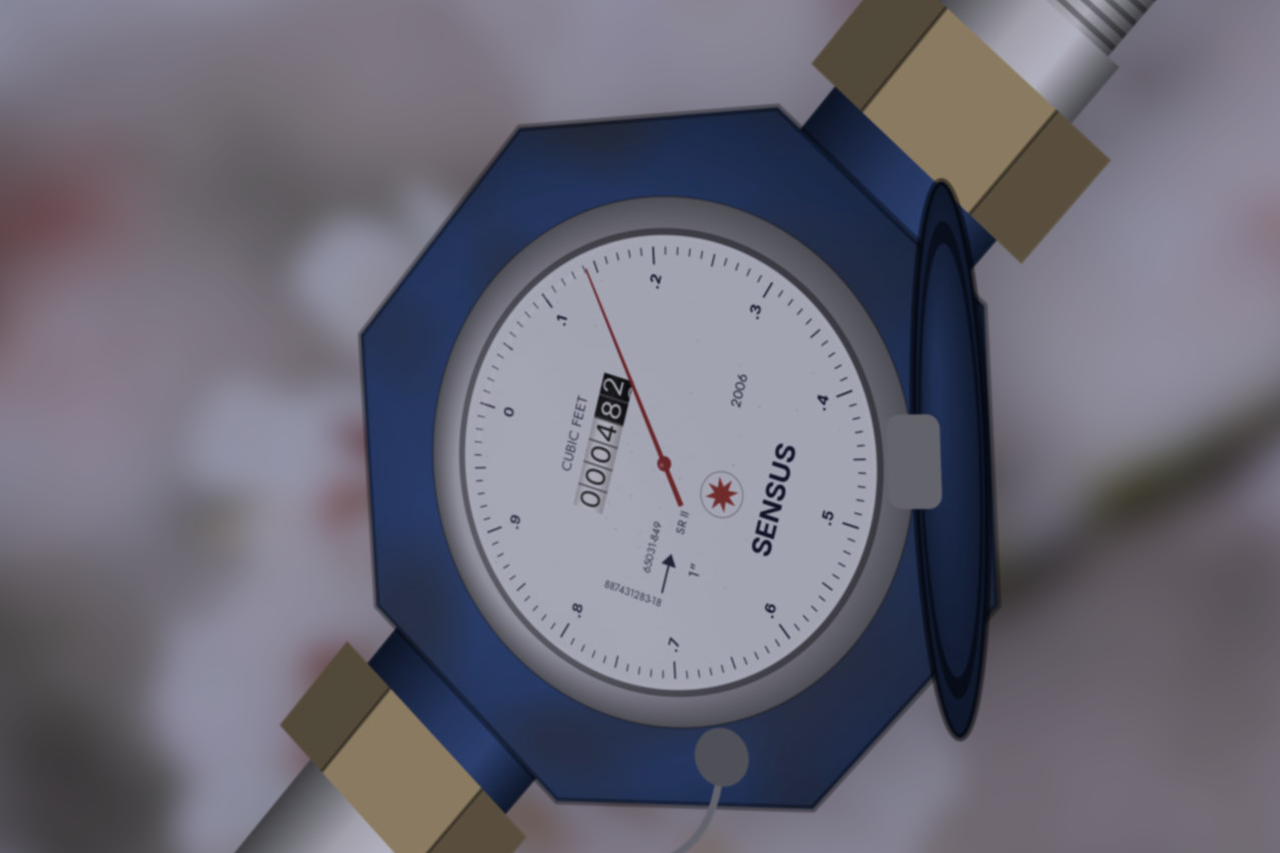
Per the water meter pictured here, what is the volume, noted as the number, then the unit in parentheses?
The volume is 482.14 (ft³)
